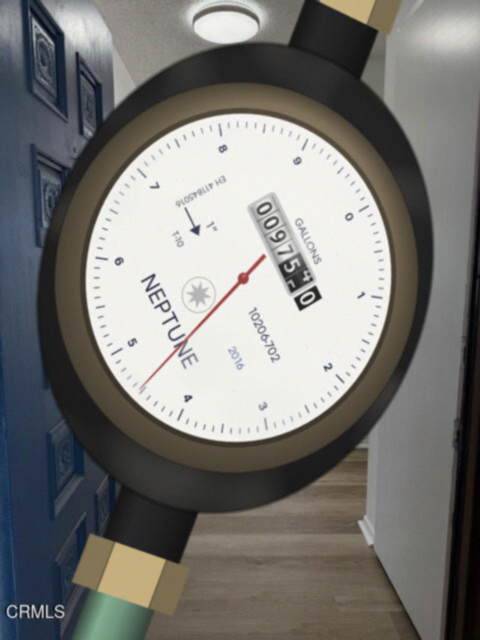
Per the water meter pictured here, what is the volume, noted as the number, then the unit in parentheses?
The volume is 97544.5 (gal)
